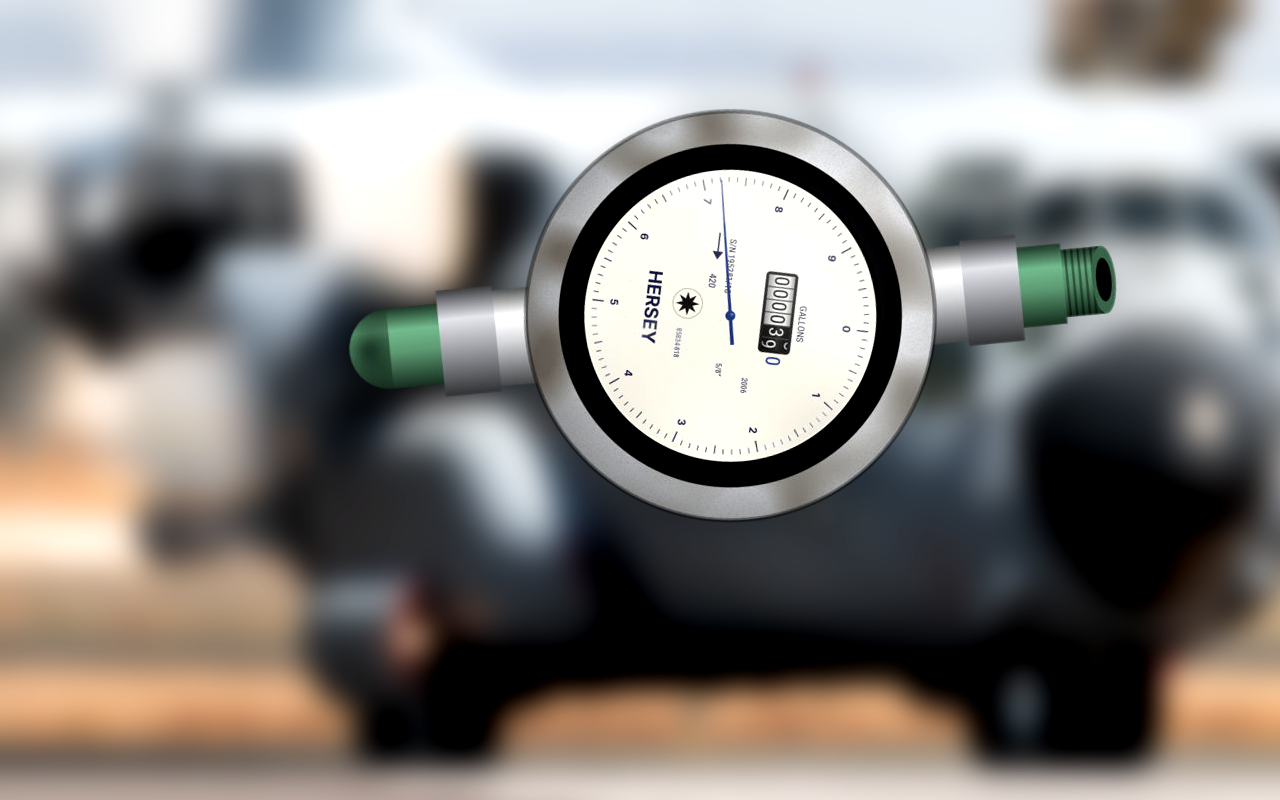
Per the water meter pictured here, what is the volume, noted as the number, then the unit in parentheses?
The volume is 387.2 (gal)
